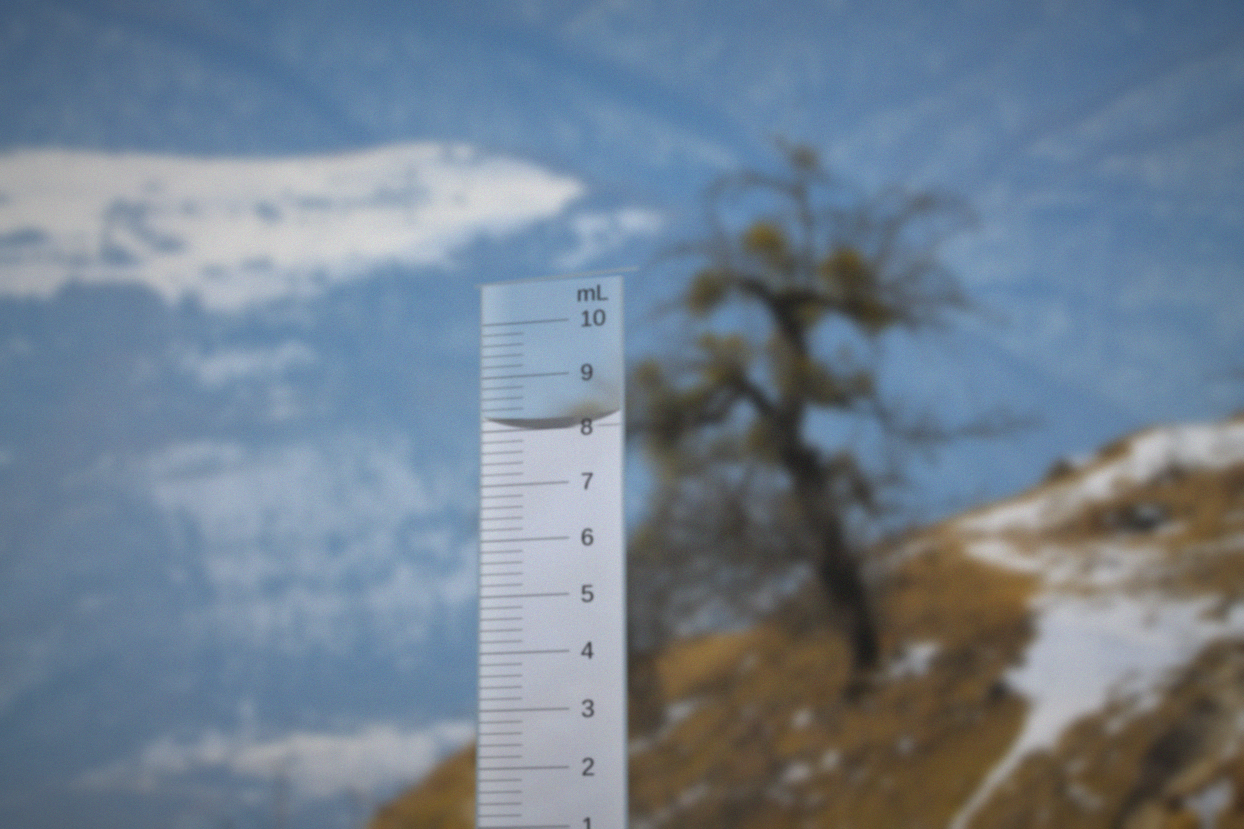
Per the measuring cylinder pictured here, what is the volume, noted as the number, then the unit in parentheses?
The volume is 8 (mL)
